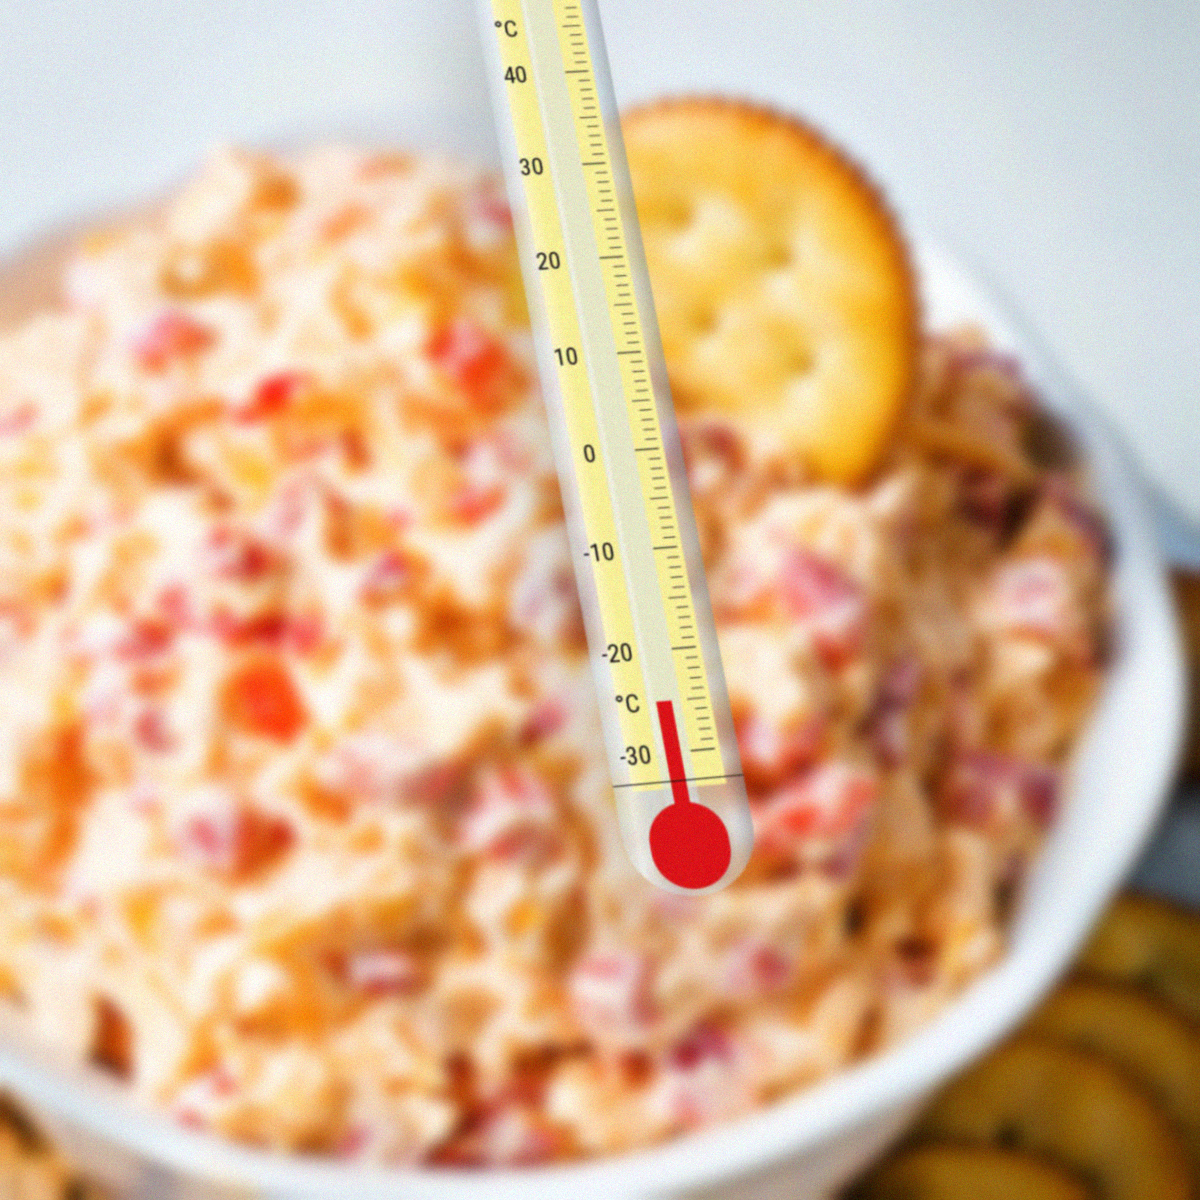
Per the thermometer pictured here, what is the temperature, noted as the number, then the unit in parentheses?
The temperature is -25 (°C)
